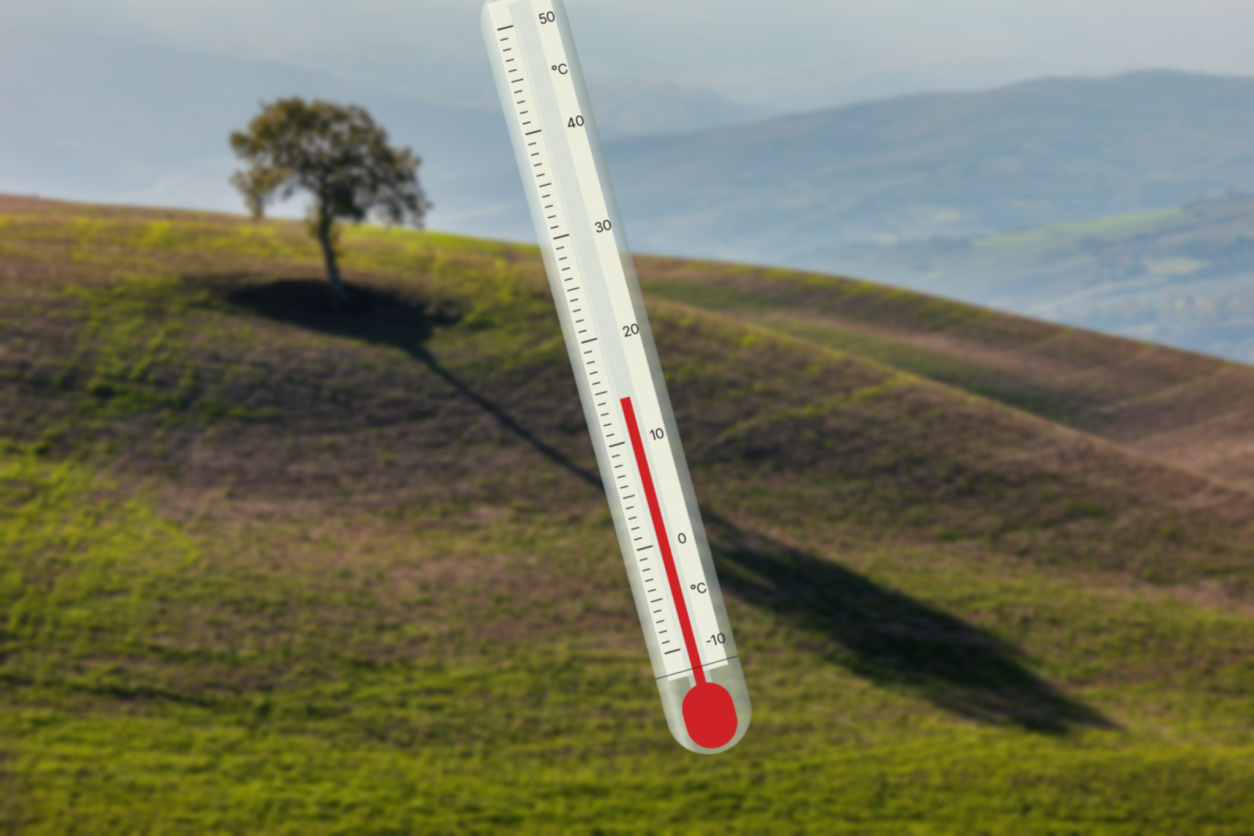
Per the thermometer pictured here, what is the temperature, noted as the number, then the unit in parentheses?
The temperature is 14 (°C)
